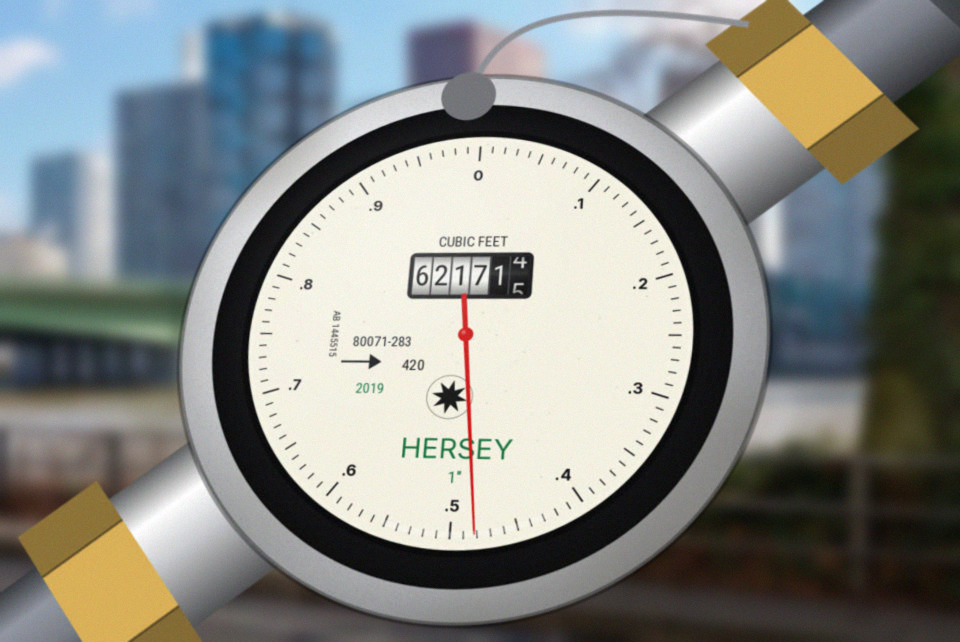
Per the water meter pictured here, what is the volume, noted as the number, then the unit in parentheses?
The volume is 621714.48 (ft³)
